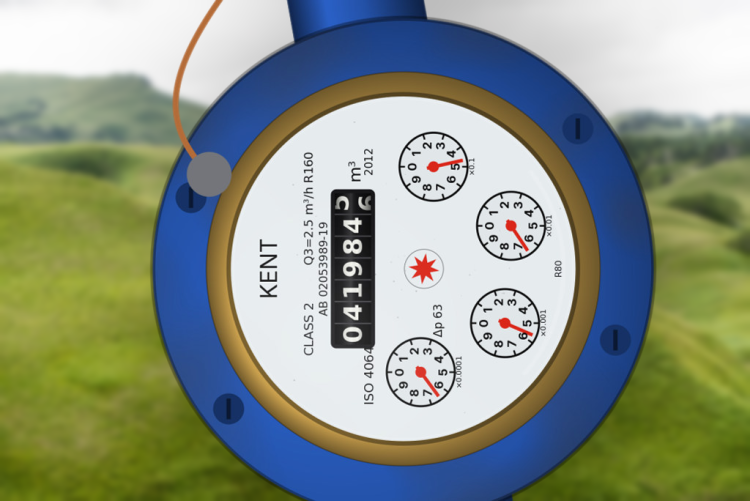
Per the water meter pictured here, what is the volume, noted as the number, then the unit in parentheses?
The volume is 419845.4656 (m³)
